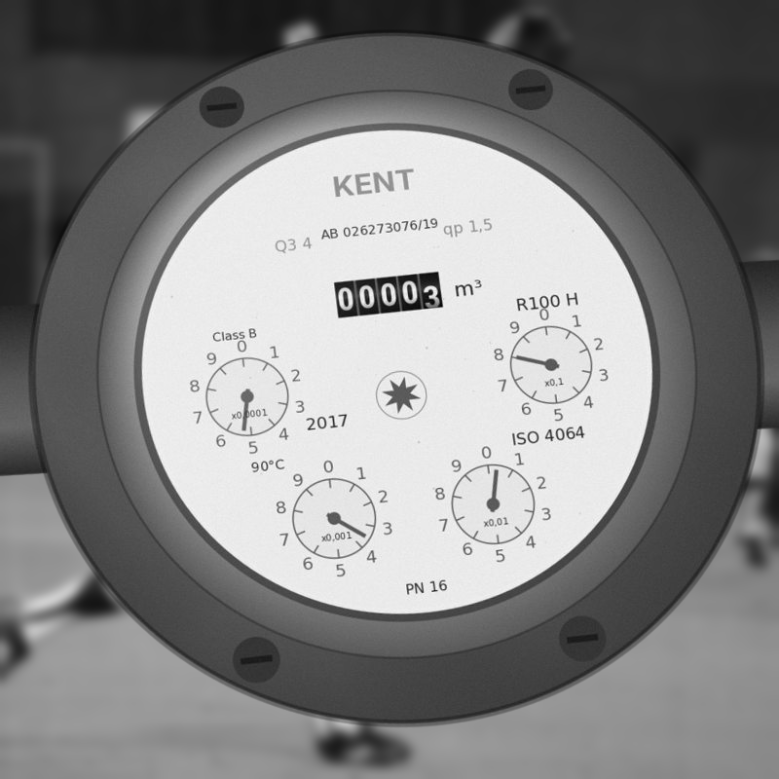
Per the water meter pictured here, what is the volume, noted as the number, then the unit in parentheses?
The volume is 2.8035 (m³)
